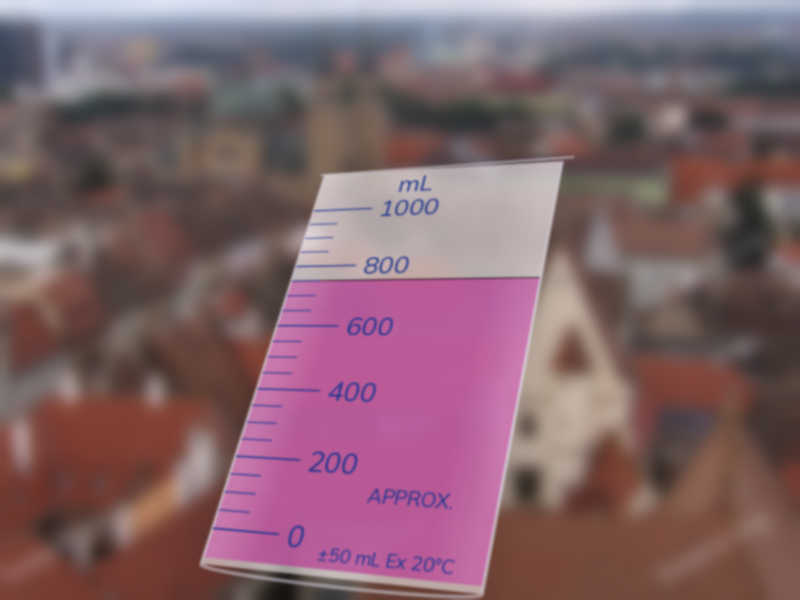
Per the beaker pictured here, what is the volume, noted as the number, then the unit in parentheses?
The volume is 750 (mL)
